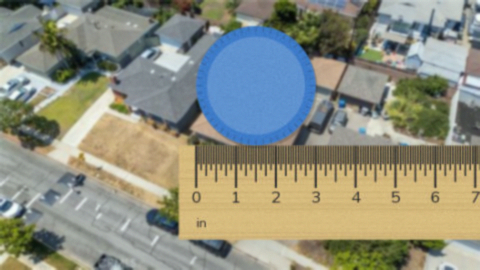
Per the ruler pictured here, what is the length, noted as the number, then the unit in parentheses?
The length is 3 (in)
